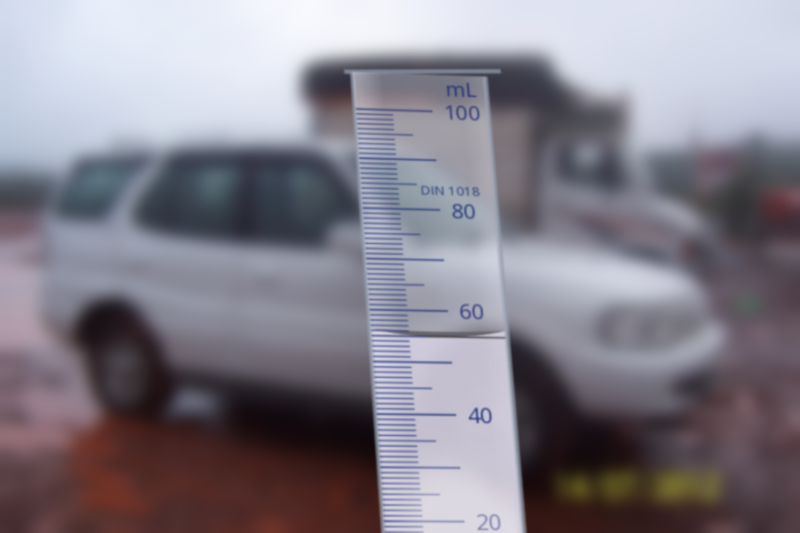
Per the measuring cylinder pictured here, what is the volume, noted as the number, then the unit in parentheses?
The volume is 55 (mL)
